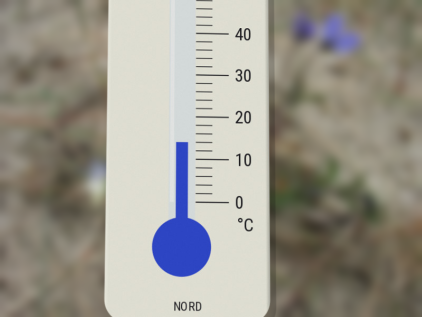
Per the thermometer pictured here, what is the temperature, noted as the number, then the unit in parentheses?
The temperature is 14 (°C)
